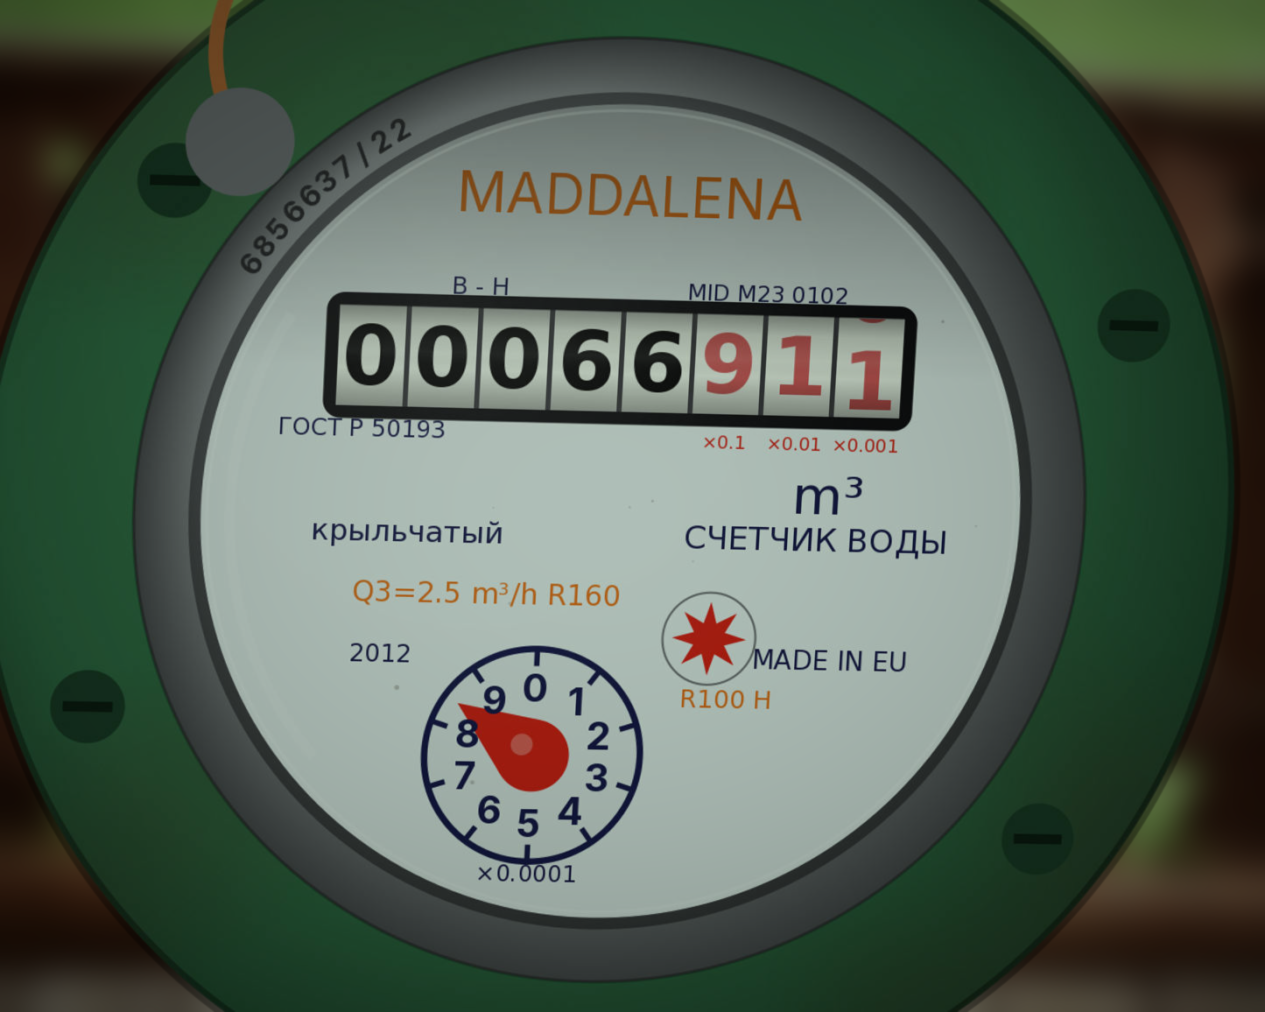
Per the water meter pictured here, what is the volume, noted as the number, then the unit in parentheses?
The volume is 66.9108 (m³)
